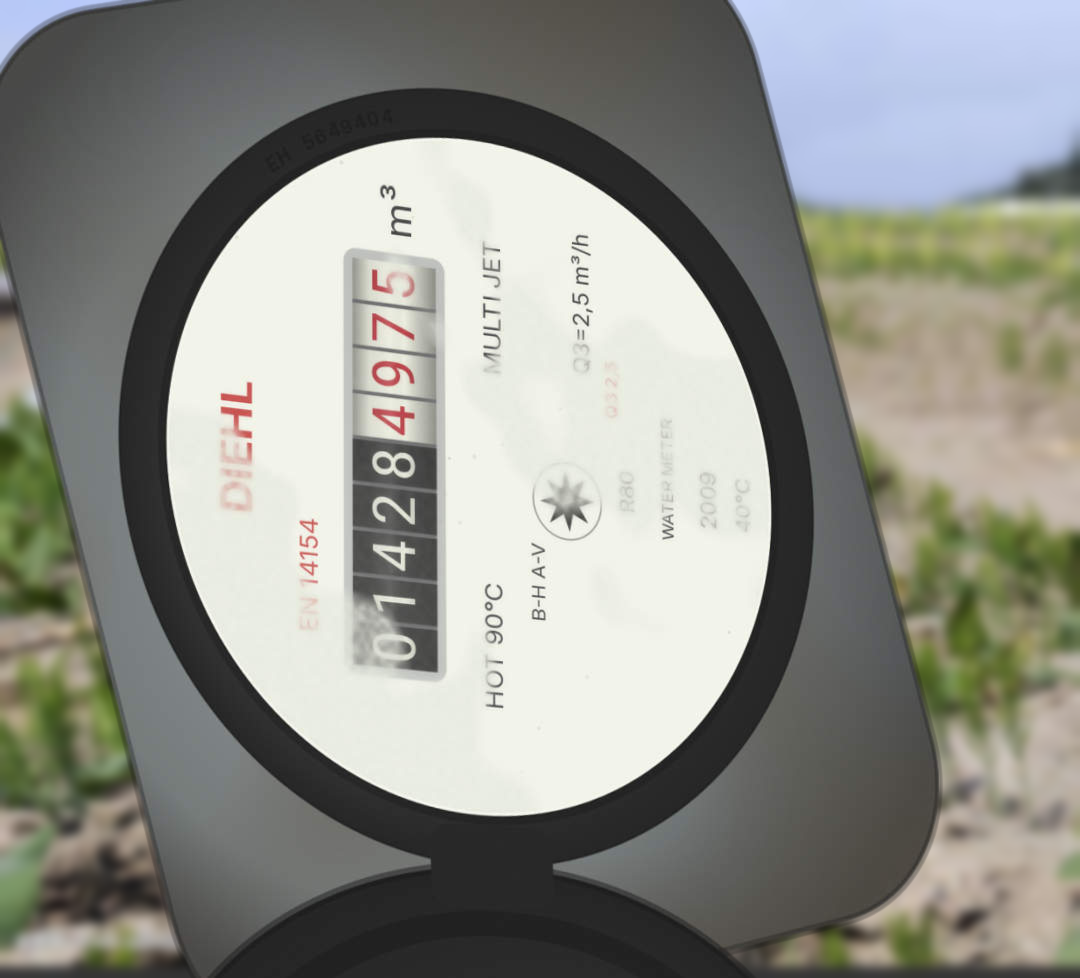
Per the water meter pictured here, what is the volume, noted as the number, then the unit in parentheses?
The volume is 1428.4975 (m³)
